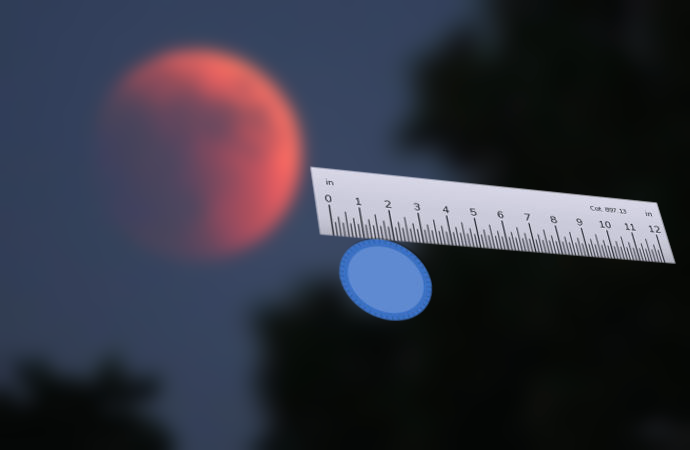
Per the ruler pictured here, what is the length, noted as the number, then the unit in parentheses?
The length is 3 (in)
